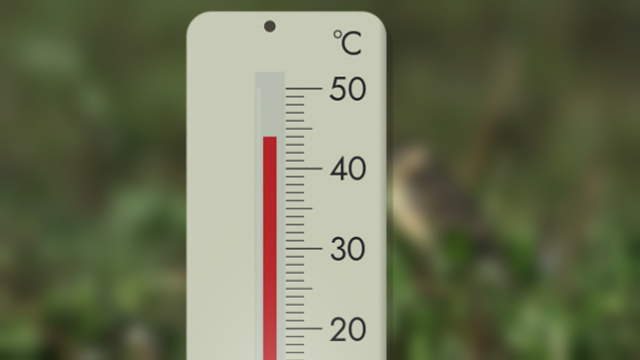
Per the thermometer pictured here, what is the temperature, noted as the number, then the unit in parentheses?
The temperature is 44 (°C)
